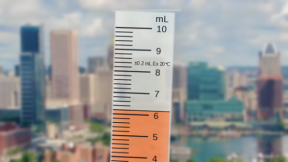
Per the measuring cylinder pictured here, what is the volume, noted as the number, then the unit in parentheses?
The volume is 6.2 (mL)
